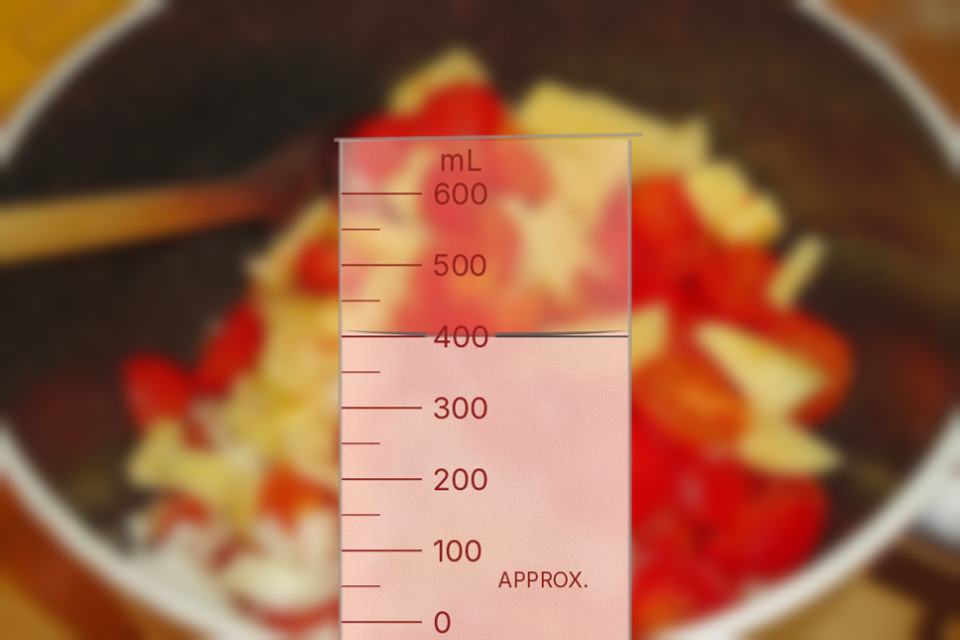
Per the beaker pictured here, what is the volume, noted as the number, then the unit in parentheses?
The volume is 400 (mL)
